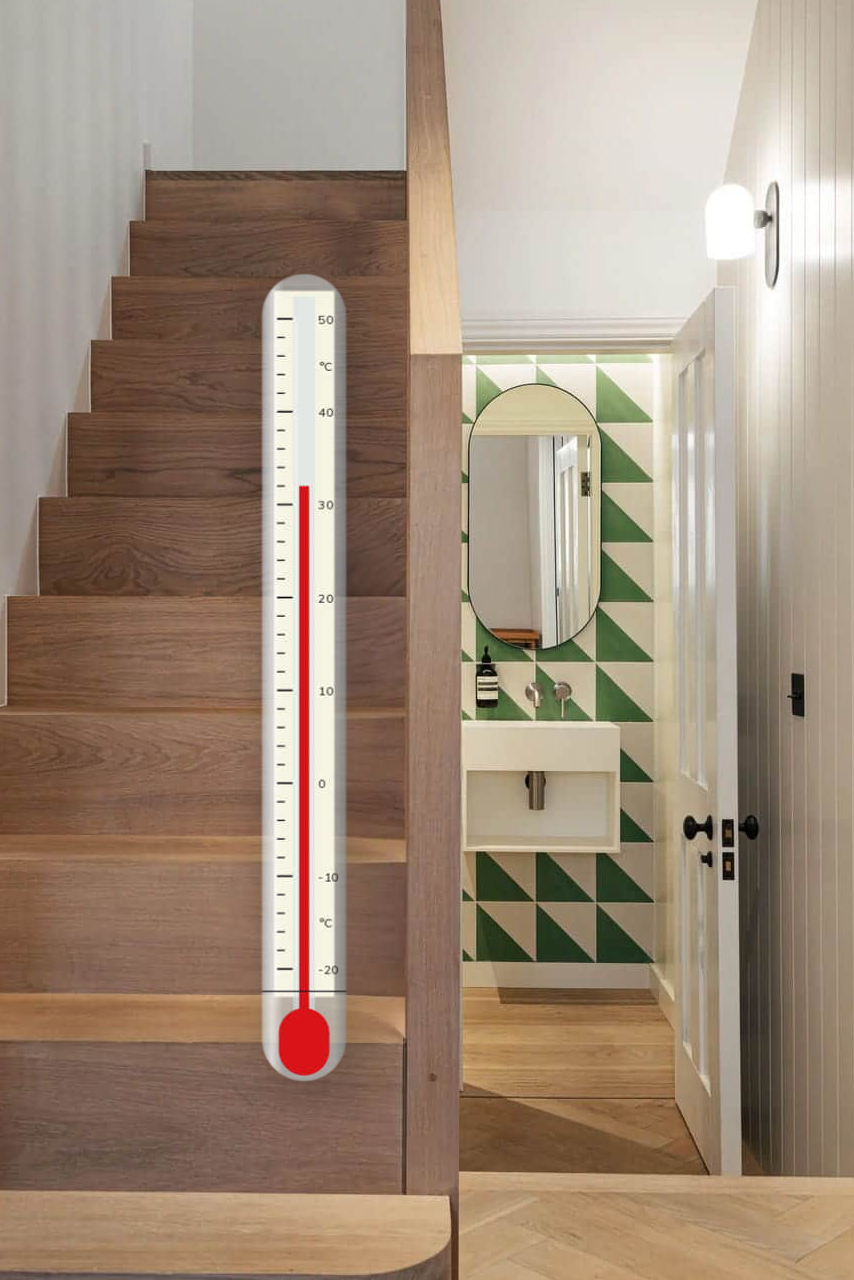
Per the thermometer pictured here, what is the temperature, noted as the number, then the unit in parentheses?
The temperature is 32 (°C)
